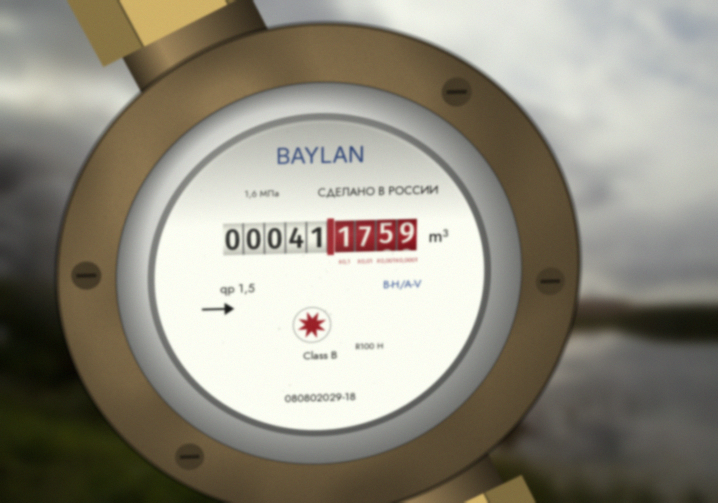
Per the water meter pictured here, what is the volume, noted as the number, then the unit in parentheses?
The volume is 41.1759 (m³)
